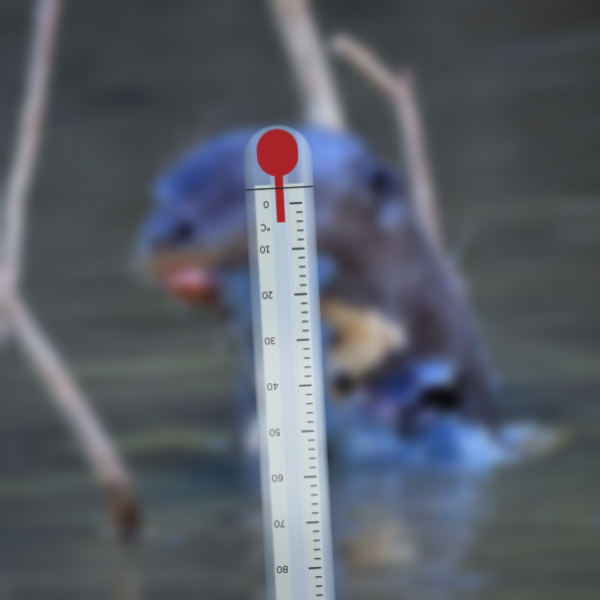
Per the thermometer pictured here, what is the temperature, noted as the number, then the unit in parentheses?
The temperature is 4 (°C)
